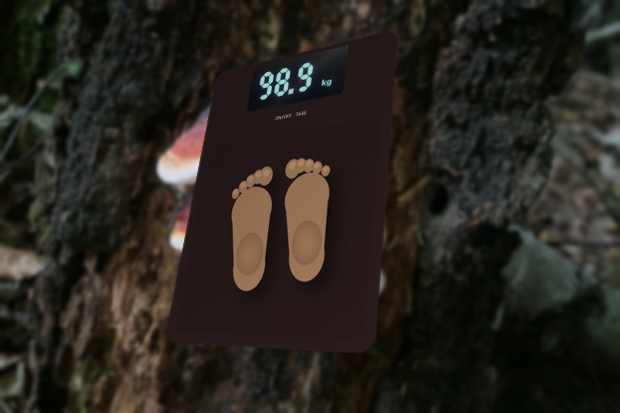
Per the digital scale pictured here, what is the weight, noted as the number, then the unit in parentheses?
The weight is 98.9 (kg)
